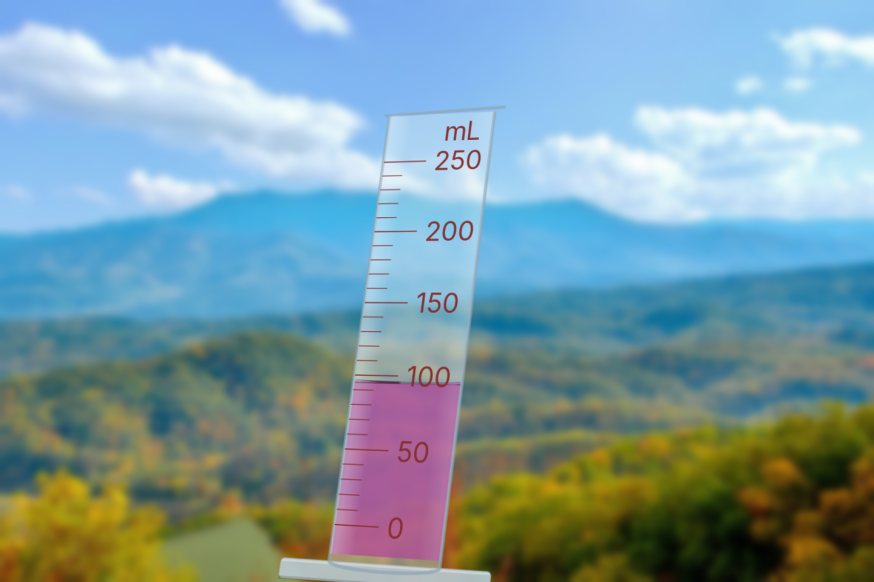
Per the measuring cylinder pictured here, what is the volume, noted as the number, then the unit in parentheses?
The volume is 95 (mL)
